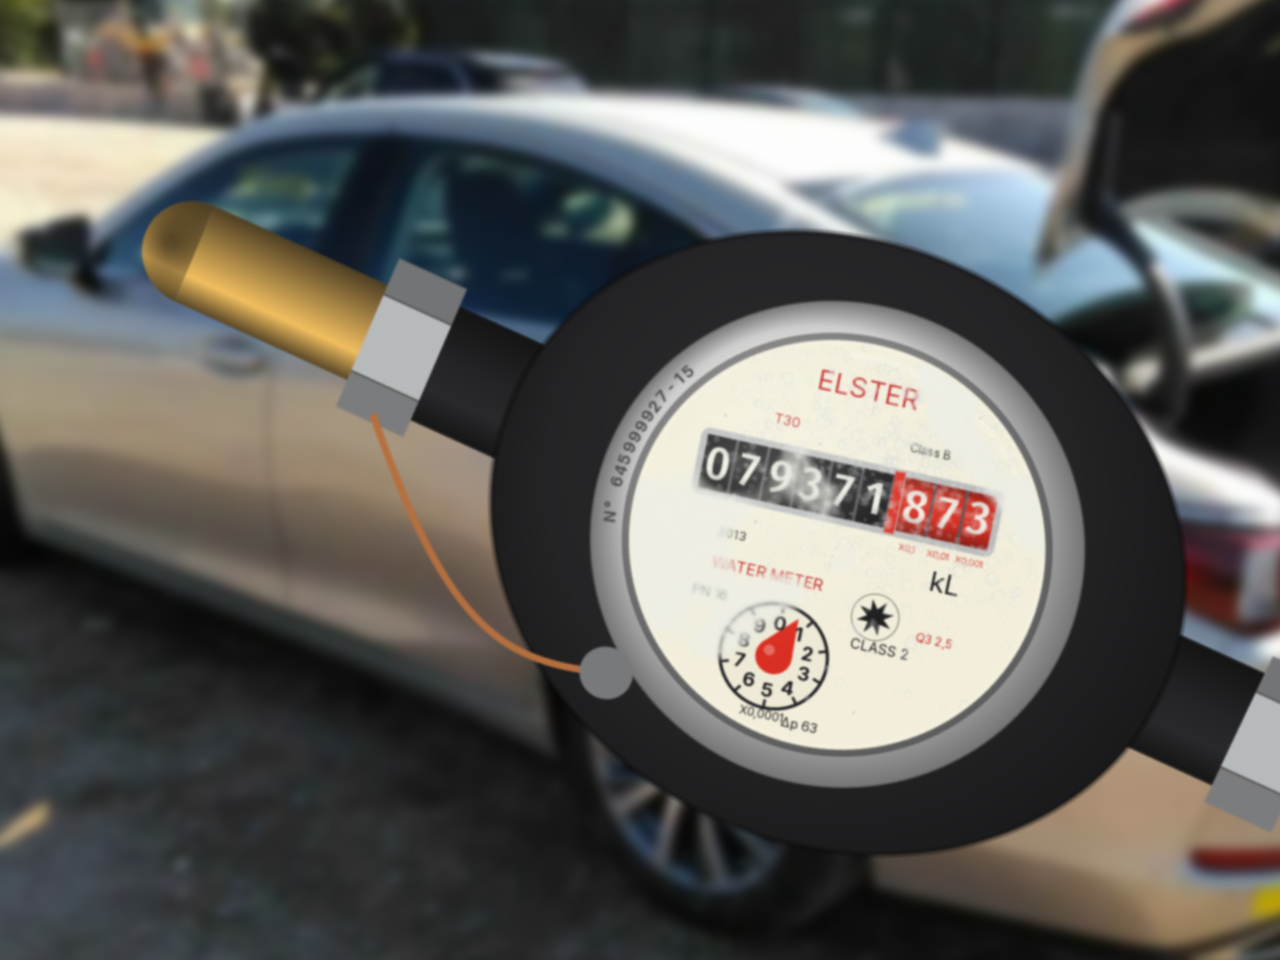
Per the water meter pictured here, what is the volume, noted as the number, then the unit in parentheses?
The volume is 79371.8730 (kL)
